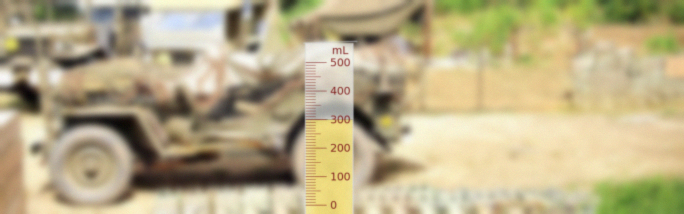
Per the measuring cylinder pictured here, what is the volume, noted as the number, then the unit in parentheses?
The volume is 300 (mL)
